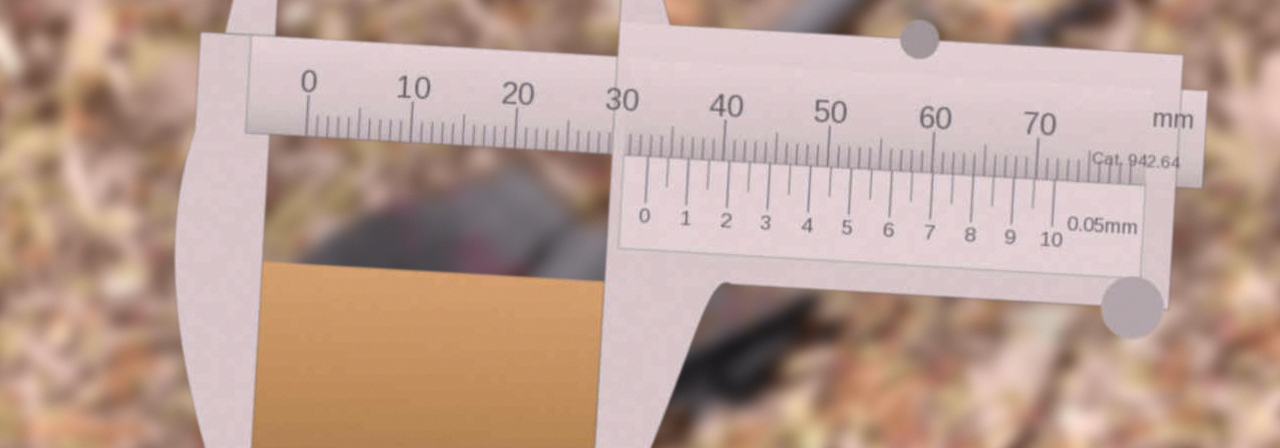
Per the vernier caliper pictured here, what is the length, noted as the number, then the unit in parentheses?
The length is 32.8 (mm)
